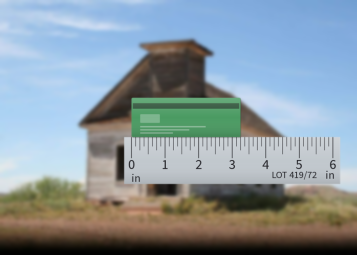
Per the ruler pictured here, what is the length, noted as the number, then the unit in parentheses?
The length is 3.25 (in)
